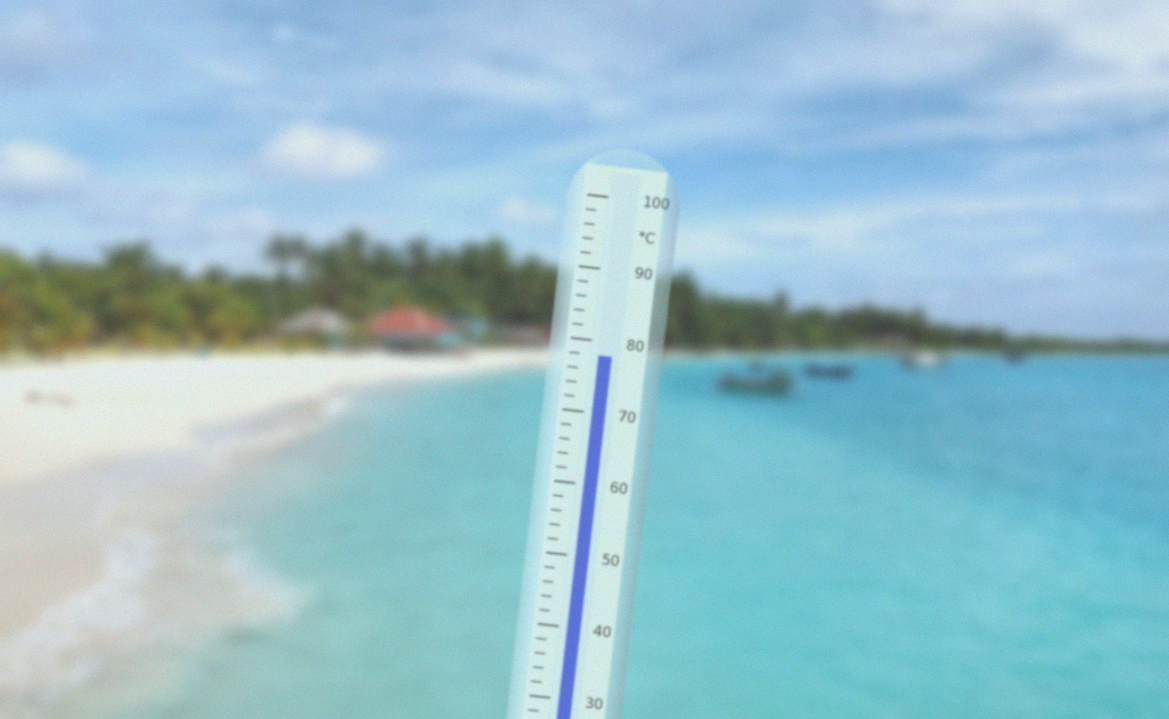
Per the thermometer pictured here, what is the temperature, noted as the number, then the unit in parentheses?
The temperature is 78 (°C)
